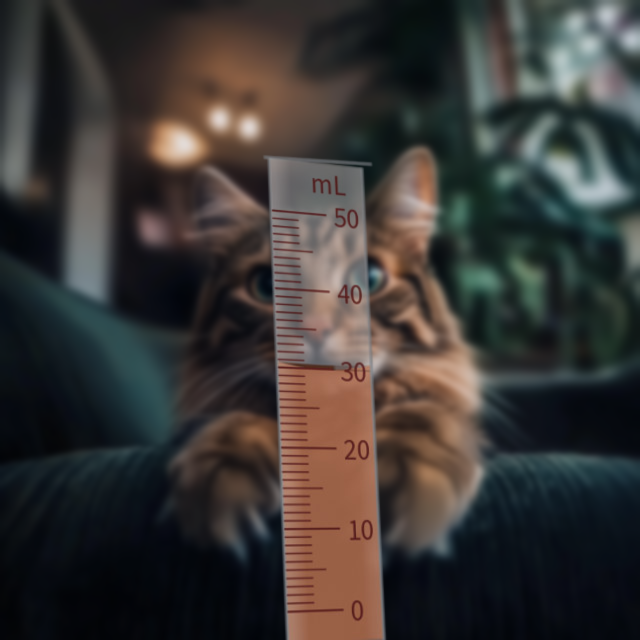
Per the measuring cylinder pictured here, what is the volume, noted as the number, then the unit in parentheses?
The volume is 30 (mL)
